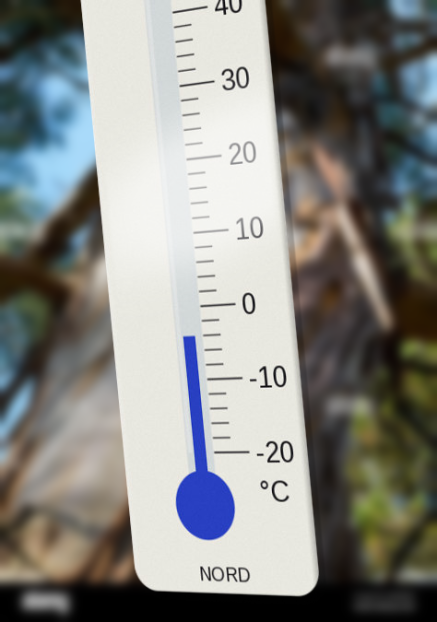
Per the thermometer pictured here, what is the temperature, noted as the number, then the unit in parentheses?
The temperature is -4 (°C)
